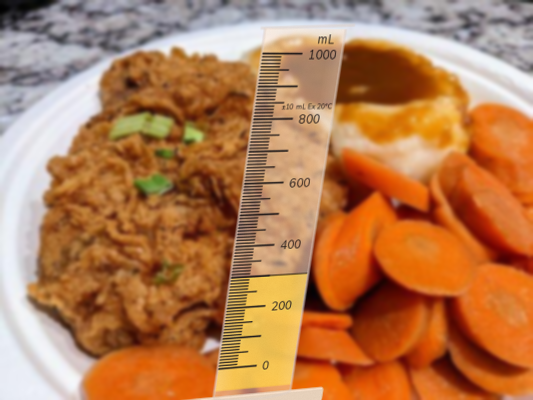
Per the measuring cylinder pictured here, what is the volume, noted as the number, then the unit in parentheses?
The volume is 300 (mL)
